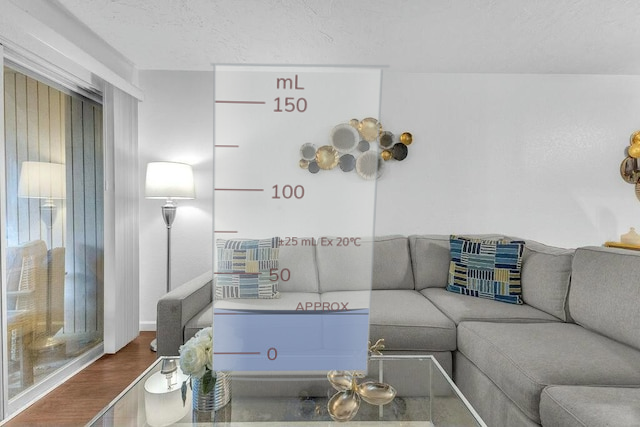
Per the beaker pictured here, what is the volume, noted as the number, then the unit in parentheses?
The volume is 25 (mL)
